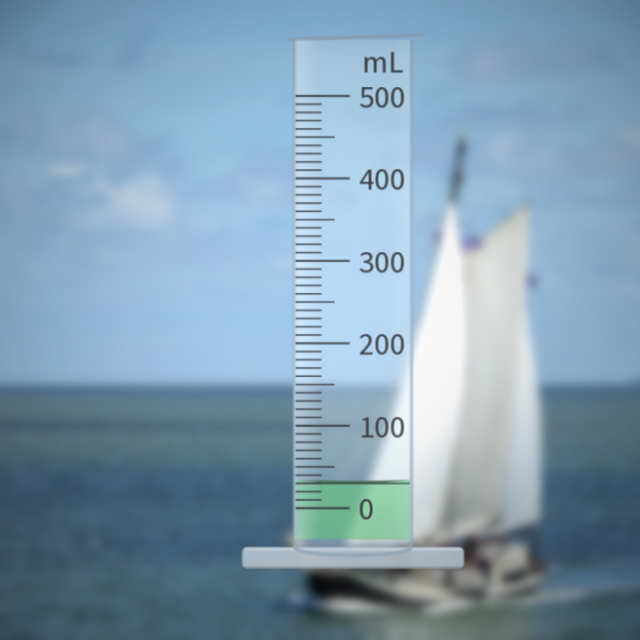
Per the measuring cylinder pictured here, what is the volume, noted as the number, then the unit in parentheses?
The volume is 30 (mL)
